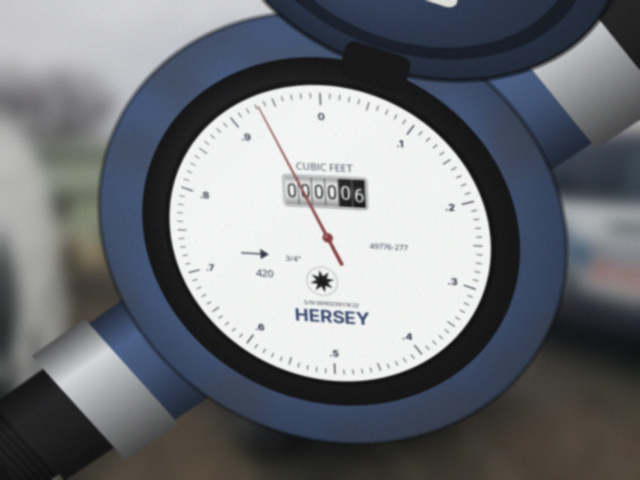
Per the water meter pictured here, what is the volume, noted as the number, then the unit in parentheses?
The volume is 5.93 (ft³)
